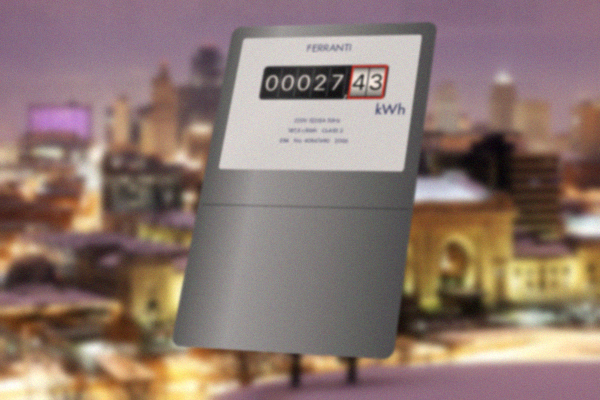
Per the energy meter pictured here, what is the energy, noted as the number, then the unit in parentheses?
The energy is 27.43 (kWh)
